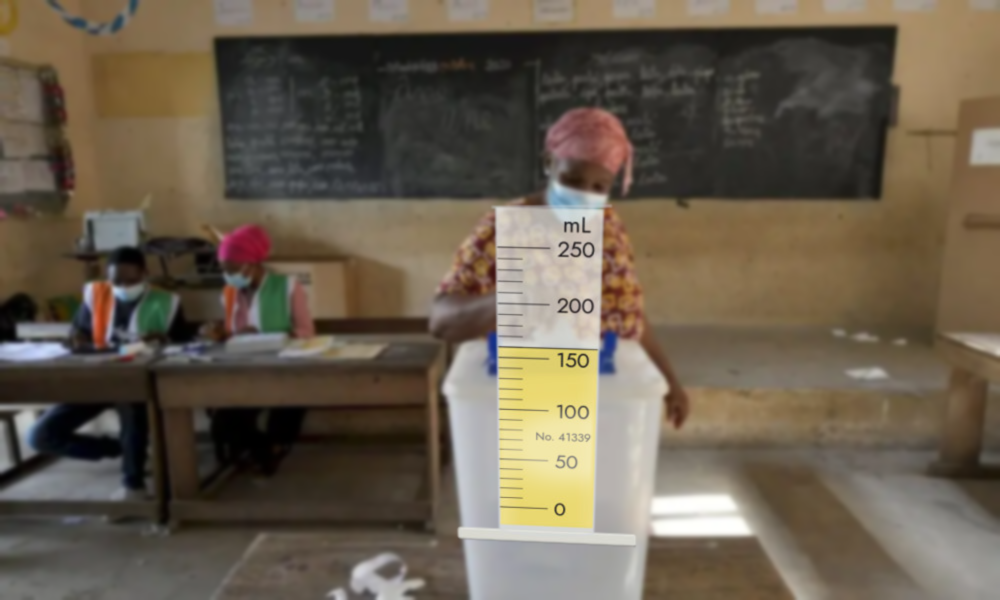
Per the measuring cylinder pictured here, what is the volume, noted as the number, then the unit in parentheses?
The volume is 160 (mL)
